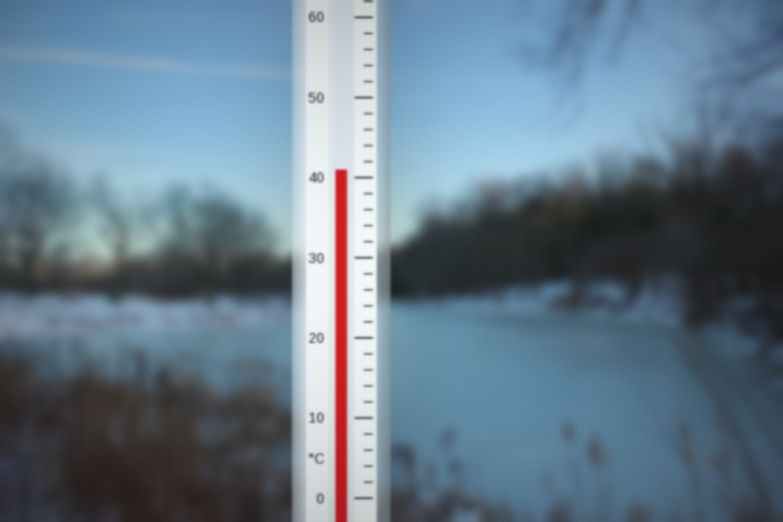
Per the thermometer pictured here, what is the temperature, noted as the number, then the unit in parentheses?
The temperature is 41 (°C)
